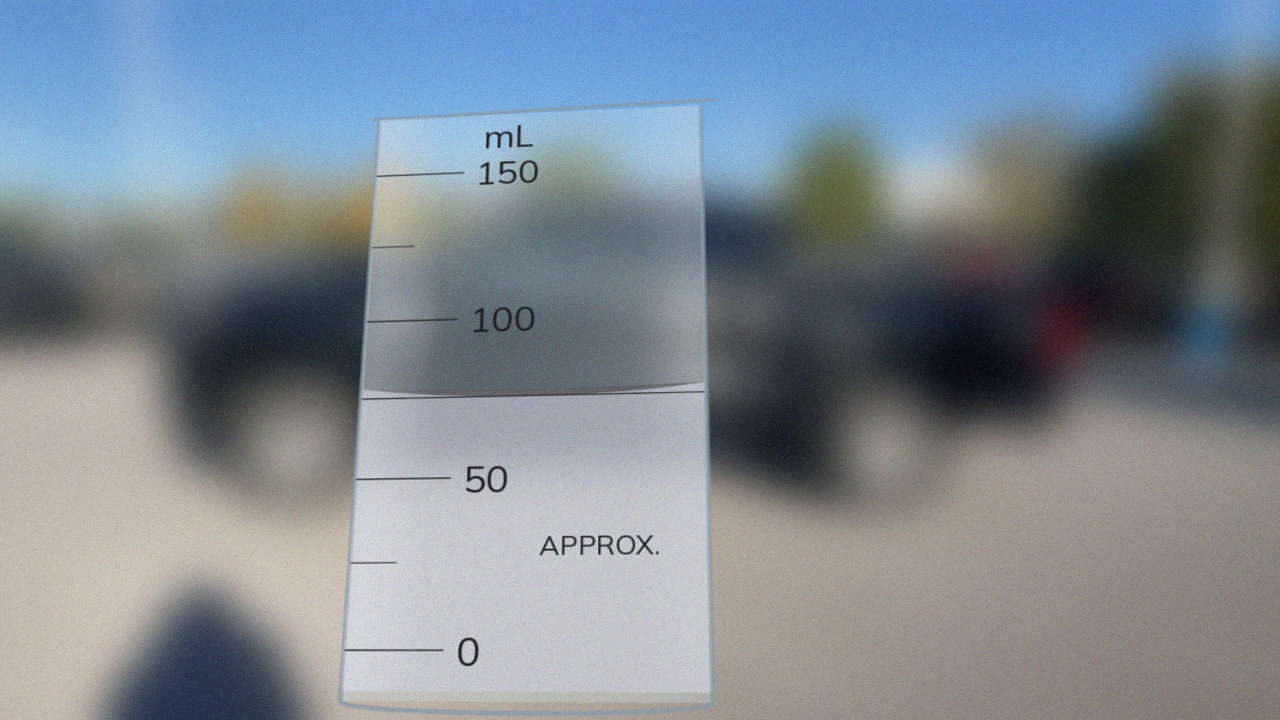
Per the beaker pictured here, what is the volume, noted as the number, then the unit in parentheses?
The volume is 75 (mL)
